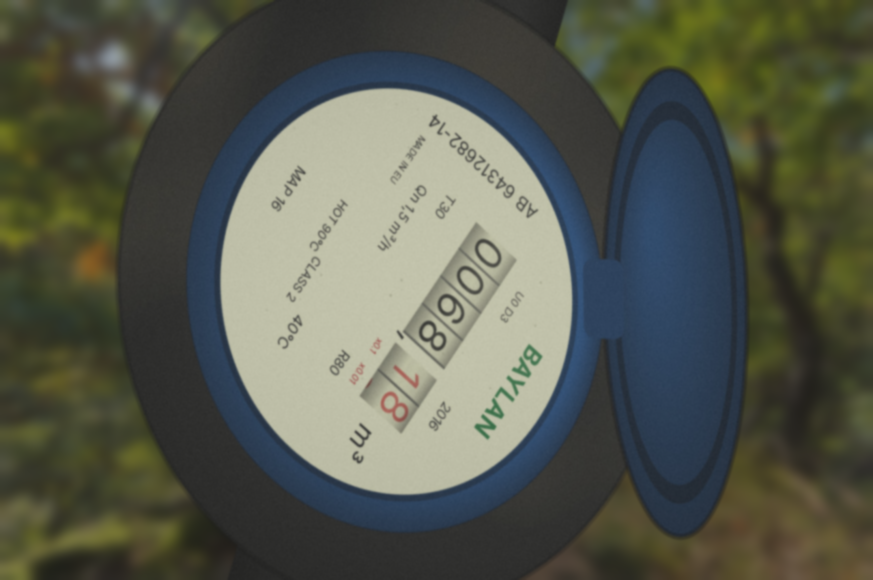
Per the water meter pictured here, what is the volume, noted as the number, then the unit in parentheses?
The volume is 68.18 (m³)
